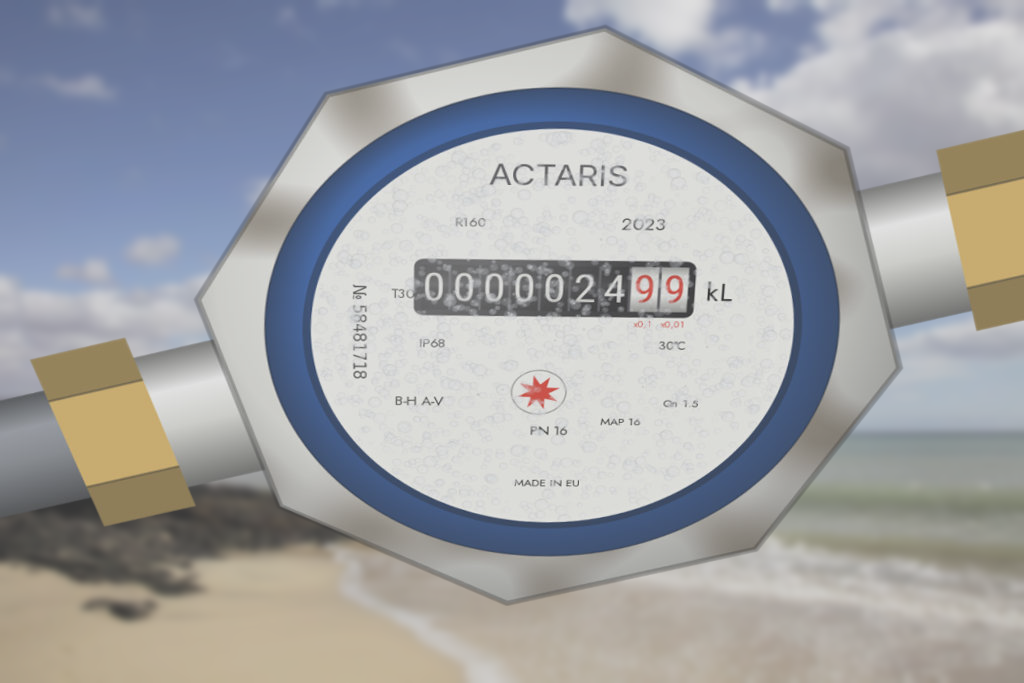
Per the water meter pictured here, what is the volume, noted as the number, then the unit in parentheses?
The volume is 24.99 (kL)
